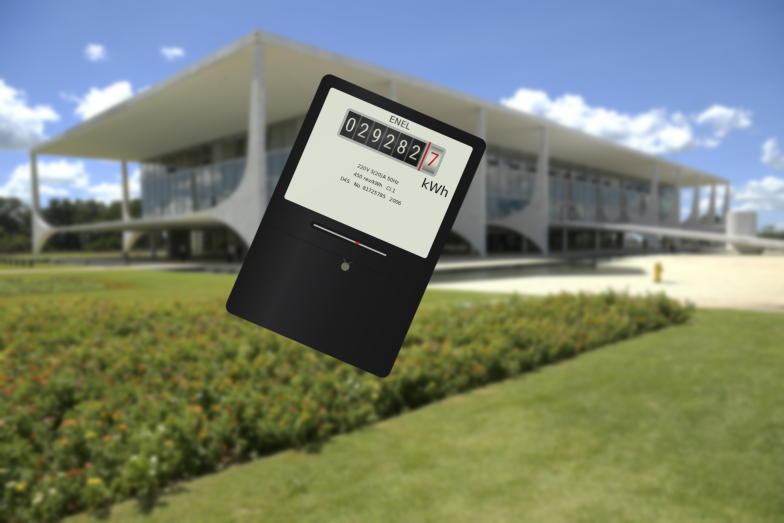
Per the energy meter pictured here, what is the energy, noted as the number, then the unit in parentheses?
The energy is 29282.7 (kWh)
